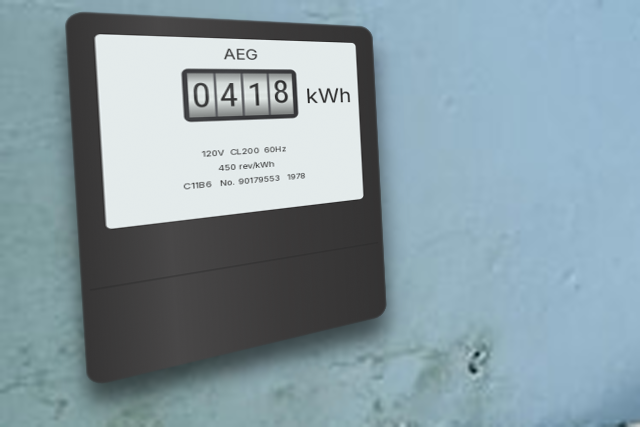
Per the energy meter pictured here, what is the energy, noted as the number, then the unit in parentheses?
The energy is 418 (kWh)
